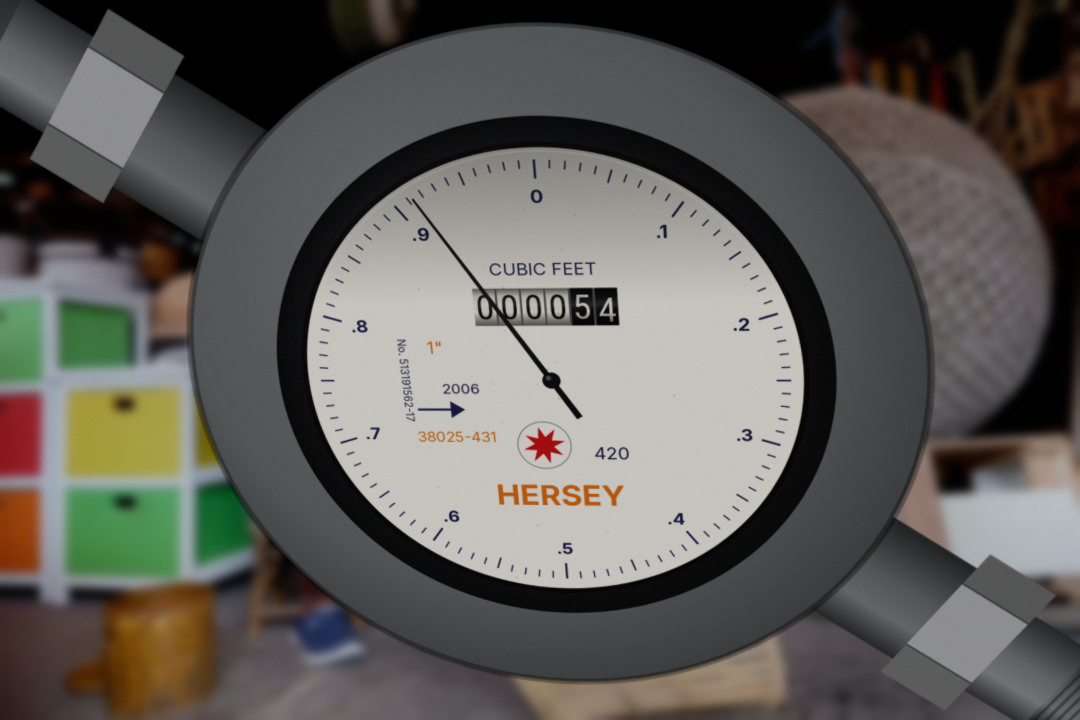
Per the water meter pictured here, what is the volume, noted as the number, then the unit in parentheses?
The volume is 53.91 (ft³)
